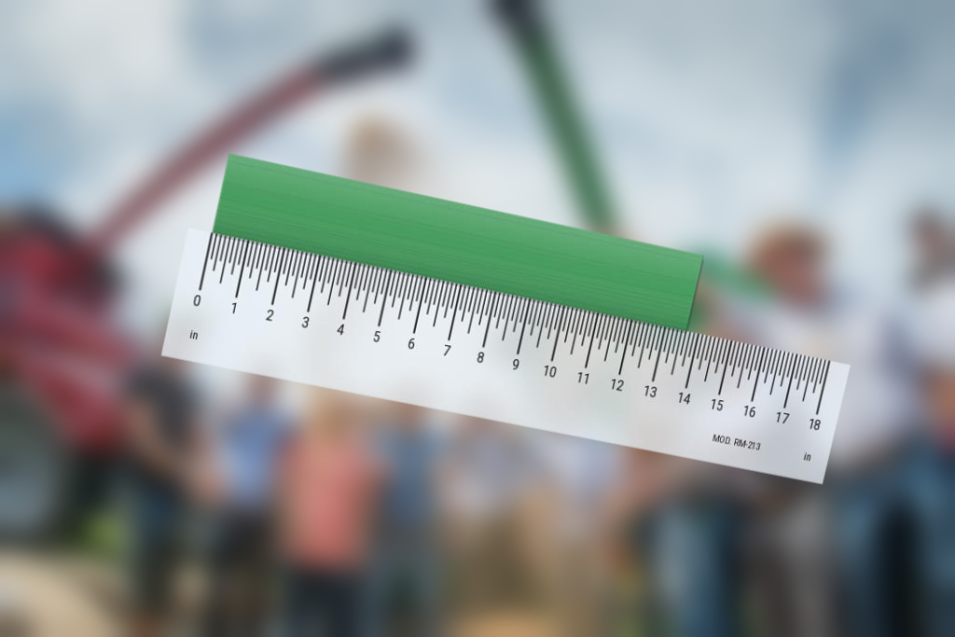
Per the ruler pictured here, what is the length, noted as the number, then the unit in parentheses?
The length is 13.625 (in)
